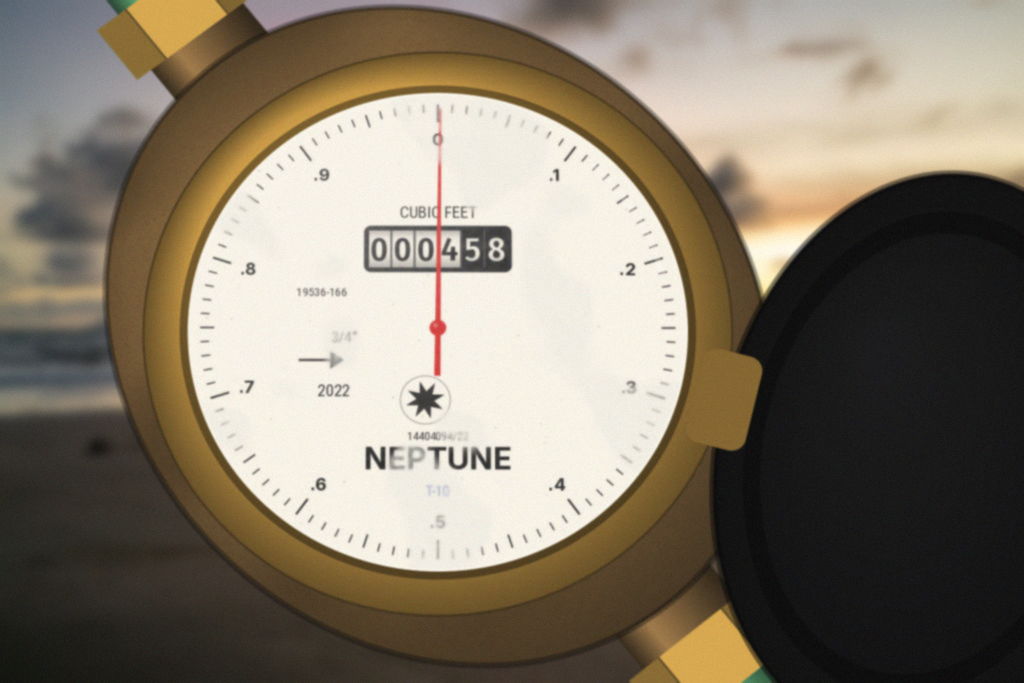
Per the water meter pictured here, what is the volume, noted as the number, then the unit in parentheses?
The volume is 458.00 (ft³)
